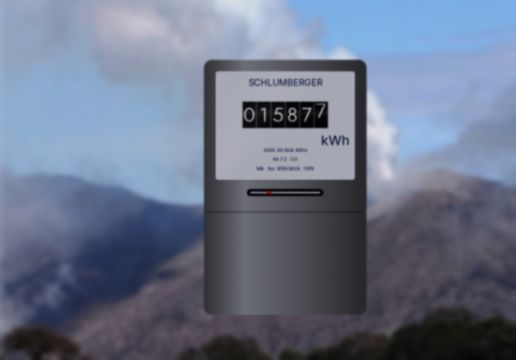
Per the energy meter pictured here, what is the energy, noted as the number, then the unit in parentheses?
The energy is 15877 (kWh)
